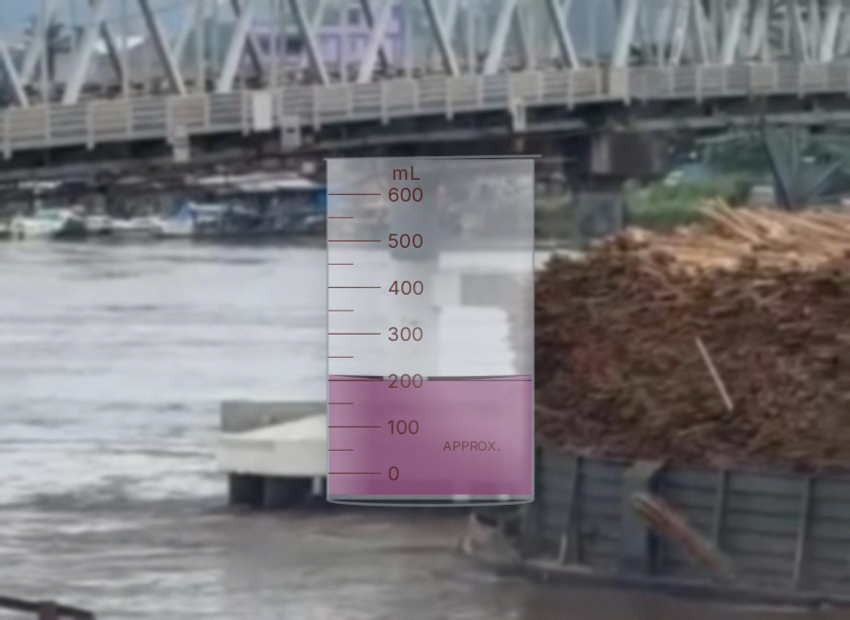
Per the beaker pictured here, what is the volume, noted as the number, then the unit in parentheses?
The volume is 200 (mL)
